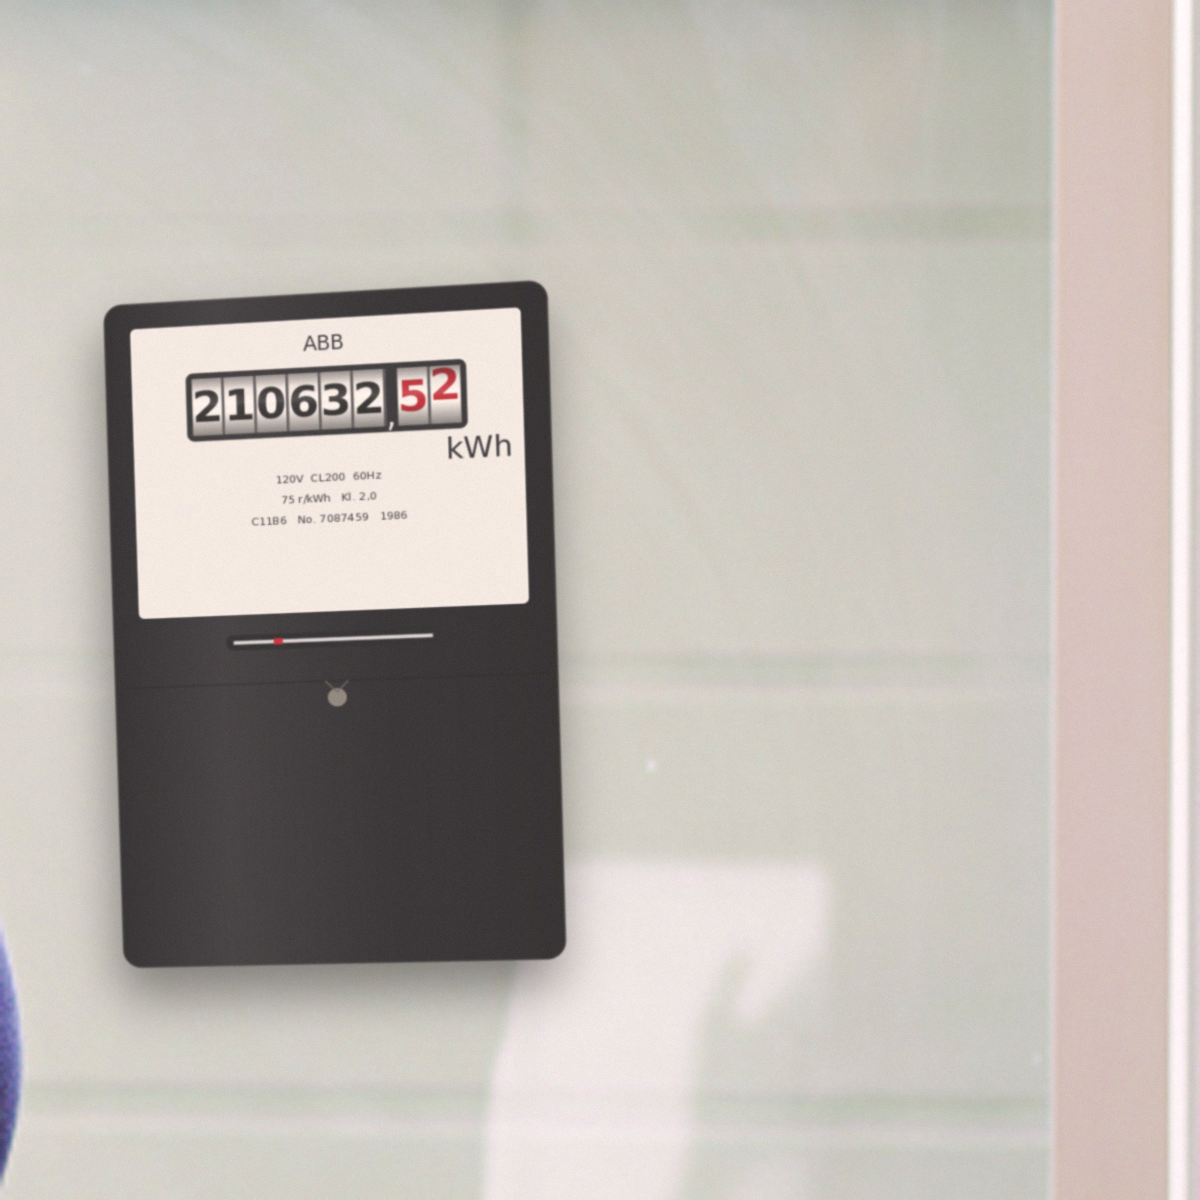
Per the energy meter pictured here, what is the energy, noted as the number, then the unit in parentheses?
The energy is 210632.52 (kWh)
